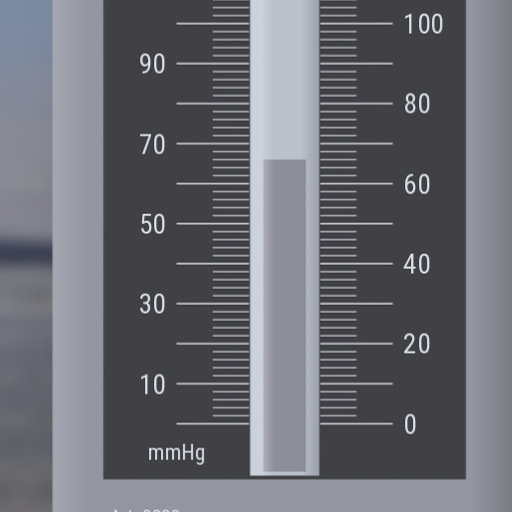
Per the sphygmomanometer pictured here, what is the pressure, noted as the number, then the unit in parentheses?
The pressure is 66 (mmHg)
